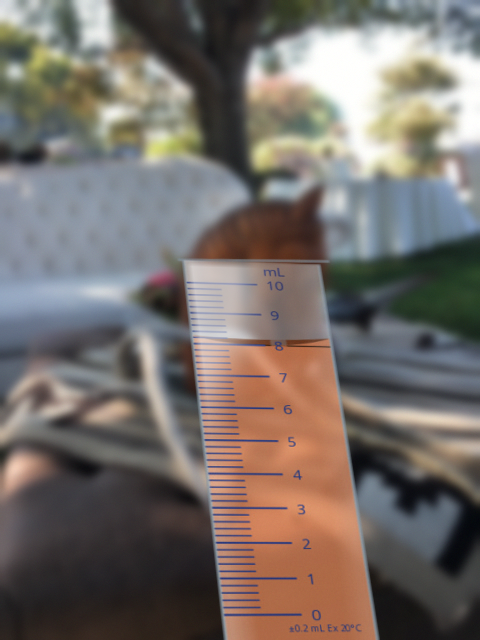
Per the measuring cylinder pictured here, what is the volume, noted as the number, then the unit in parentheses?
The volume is 8 (mL)
